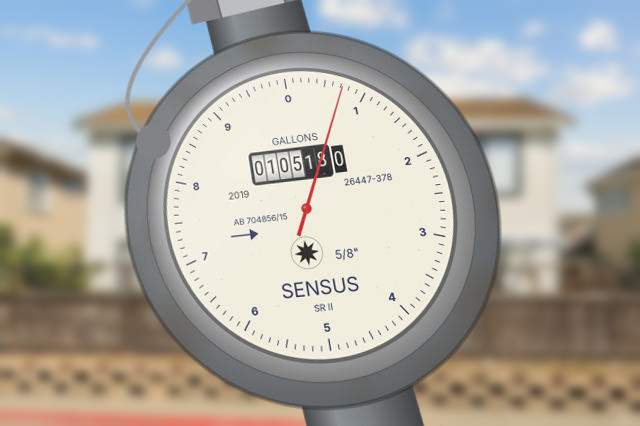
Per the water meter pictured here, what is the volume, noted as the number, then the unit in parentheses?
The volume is 105180.7 (gal)
